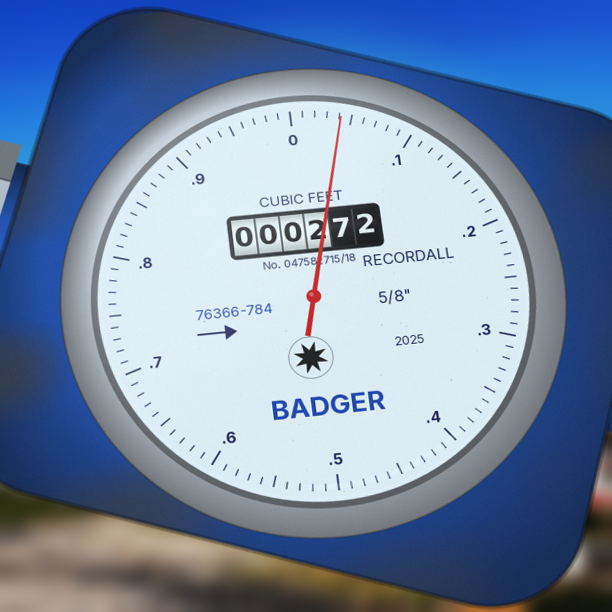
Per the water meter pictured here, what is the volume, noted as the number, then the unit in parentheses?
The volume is 272.04 (ft³)
